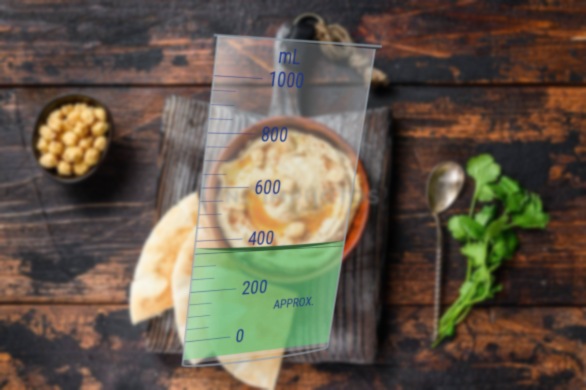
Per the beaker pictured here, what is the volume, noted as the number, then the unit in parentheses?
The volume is 350 (mL)
